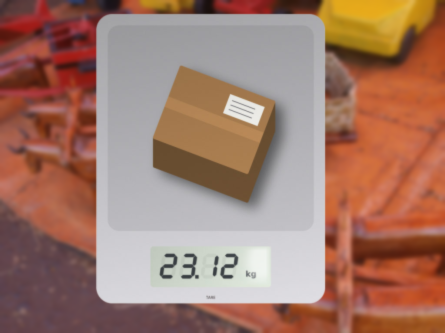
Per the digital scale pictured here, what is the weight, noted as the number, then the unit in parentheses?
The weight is 23.12 (kg)
